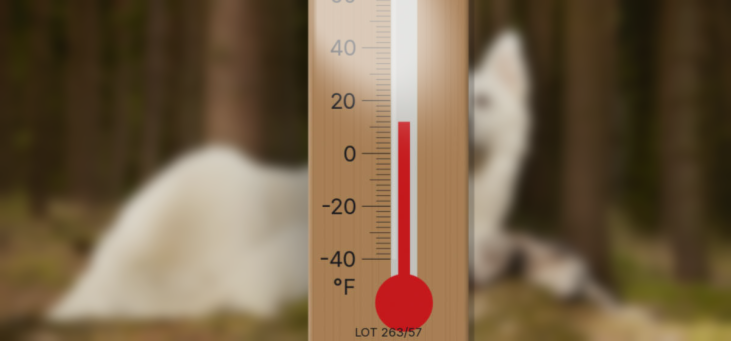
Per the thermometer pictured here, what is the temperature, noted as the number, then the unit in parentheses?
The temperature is 12 (°F)
